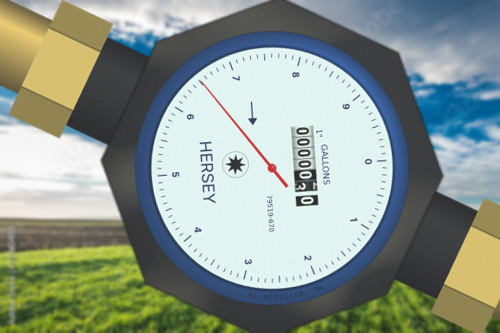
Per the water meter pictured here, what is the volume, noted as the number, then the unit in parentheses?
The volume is 26.5 (gal)
